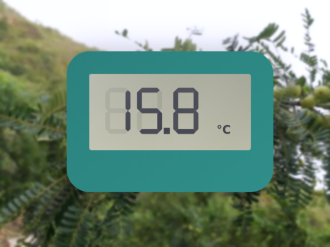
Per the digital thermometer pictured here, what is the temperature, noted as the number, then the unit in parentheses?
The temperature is 15.8 (°C)
